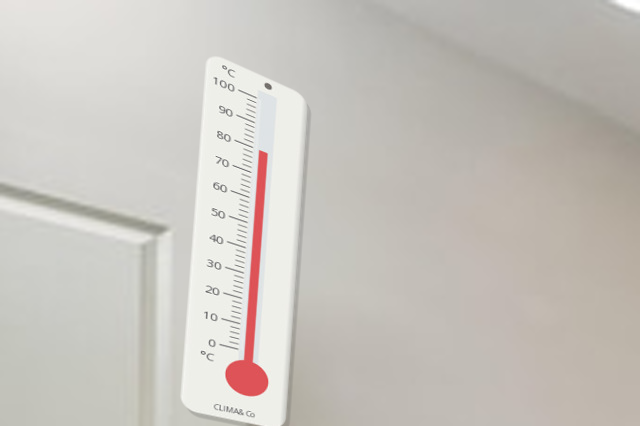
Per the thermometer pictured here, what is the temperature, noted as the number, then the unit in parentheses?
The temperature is 80 (°C)
